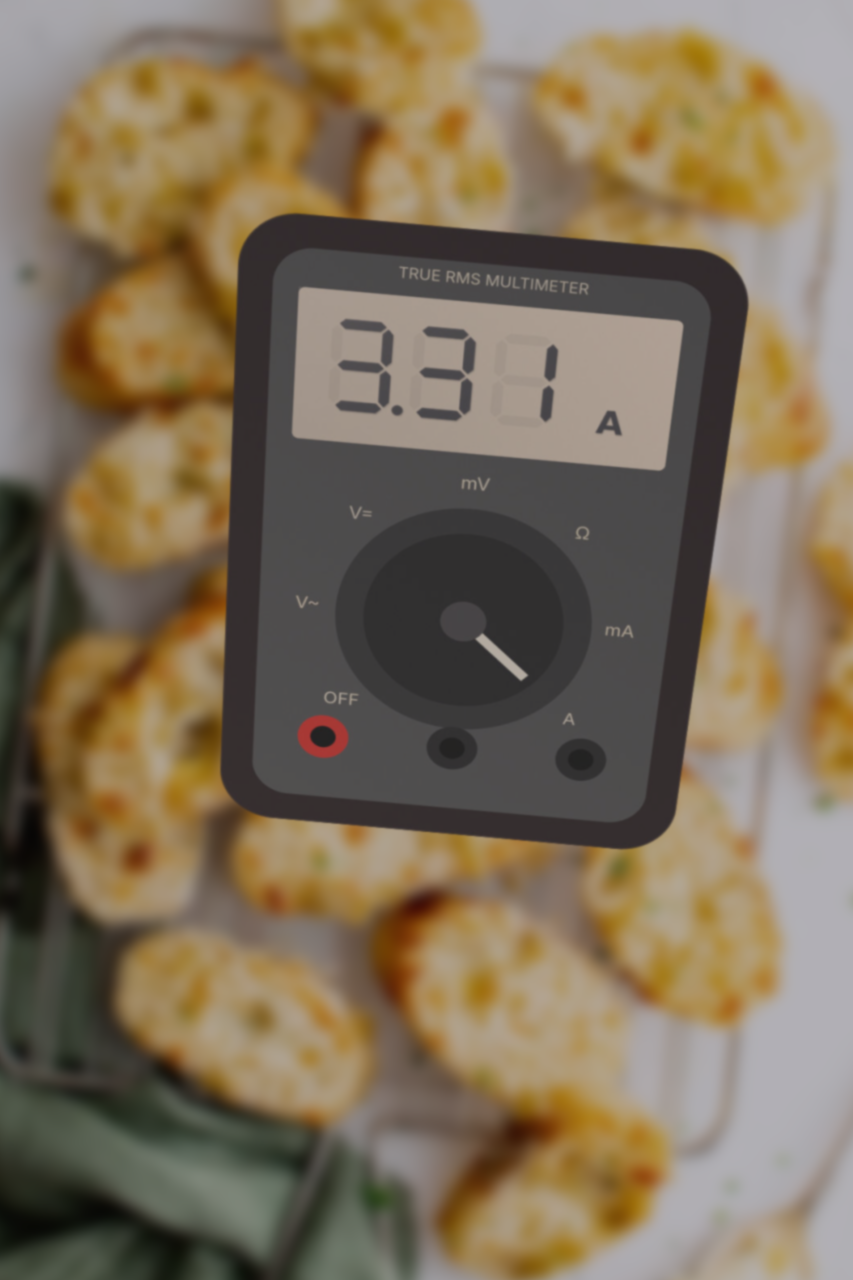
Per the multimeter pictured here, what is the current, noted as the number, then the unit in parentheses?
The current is 3.31 (A)
